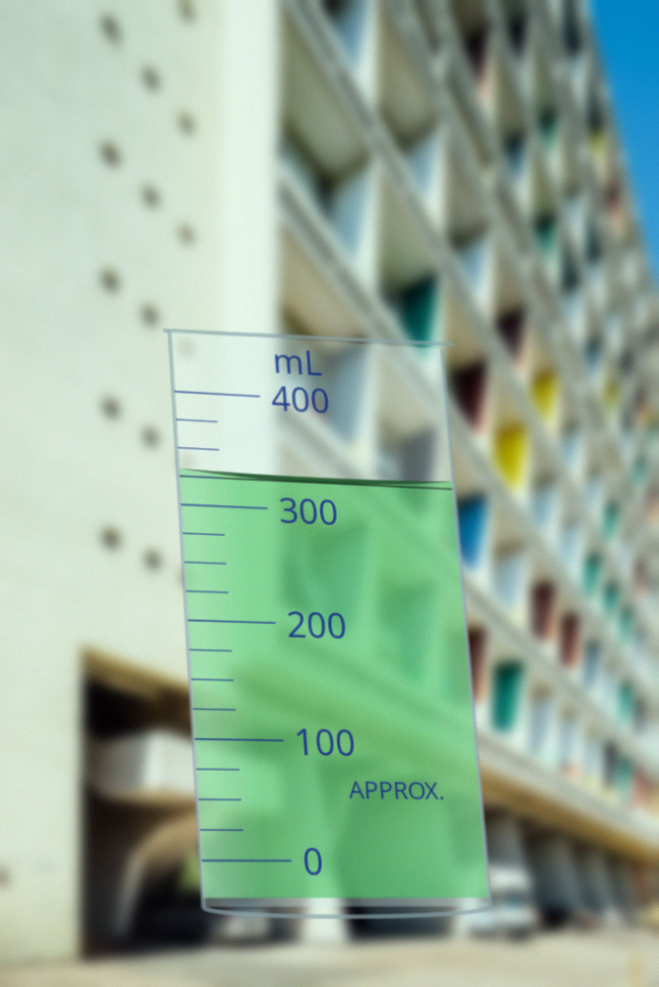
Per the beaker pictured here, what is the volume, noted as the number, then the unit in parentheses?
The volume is 325 (mL)
